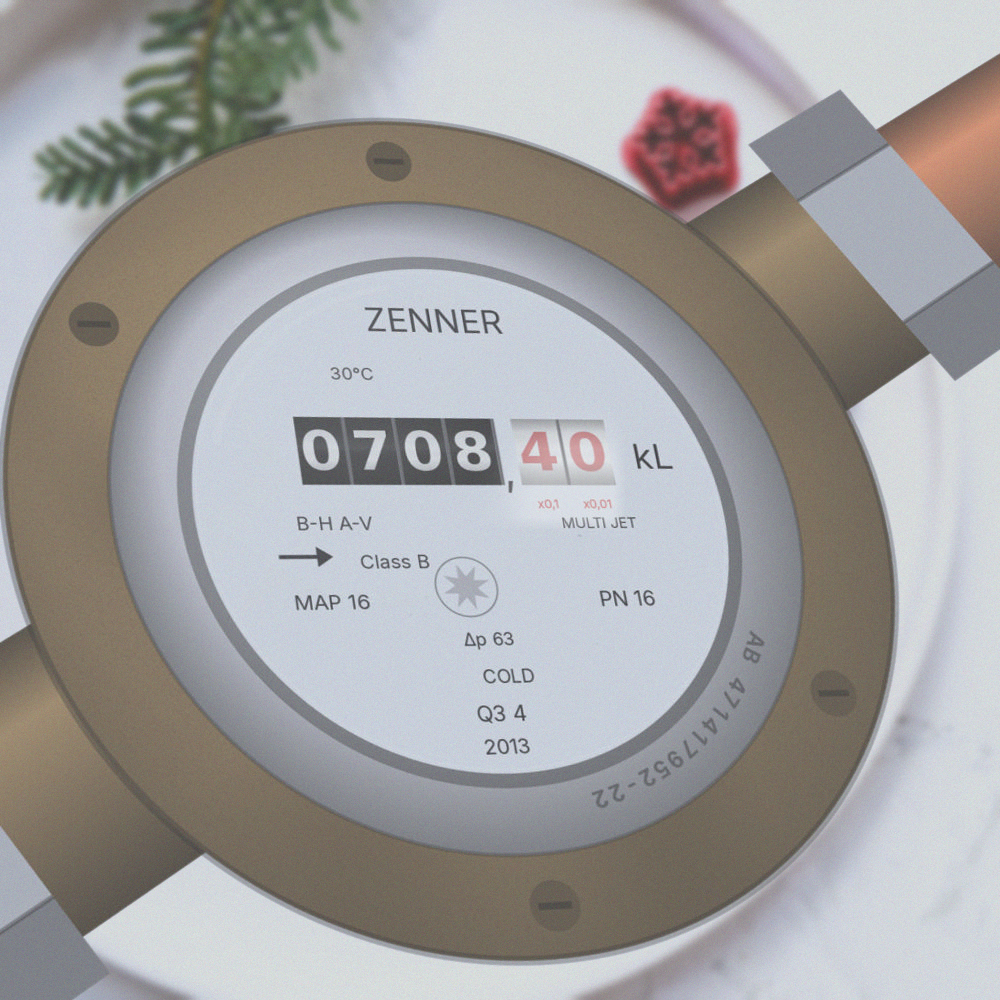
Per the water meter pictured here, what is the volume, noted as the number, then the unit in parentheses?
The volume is 708.40 (kL)
